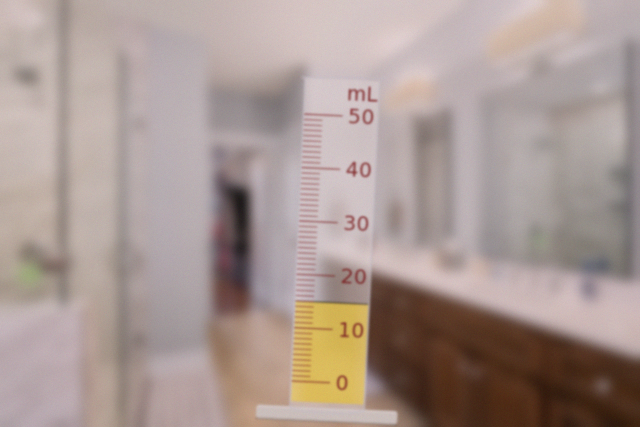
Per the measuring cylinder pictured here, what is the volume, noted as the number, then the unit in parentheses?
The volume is 15 (mL)
